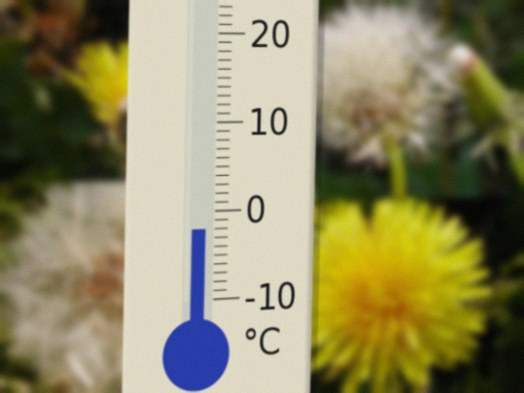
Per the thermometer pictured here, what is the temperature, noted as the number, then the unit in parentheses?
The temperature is -2 (°C)
